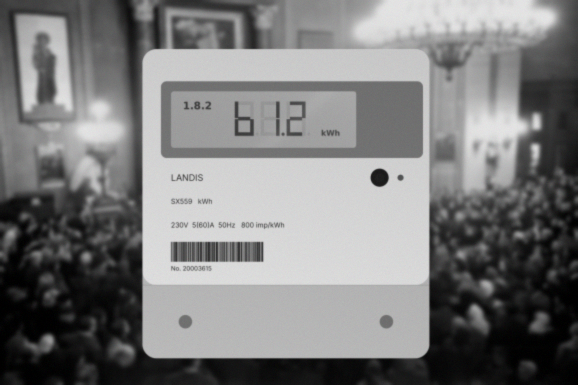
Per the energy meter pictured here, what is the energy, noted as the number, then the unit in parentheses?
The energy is 61.2 (kWh)
